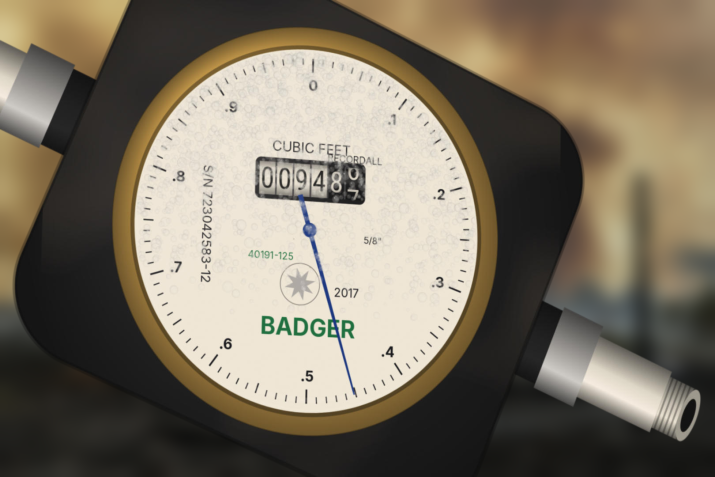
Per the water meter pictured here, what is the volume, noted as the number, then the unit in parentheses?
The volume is 9486.45 (ft³)
